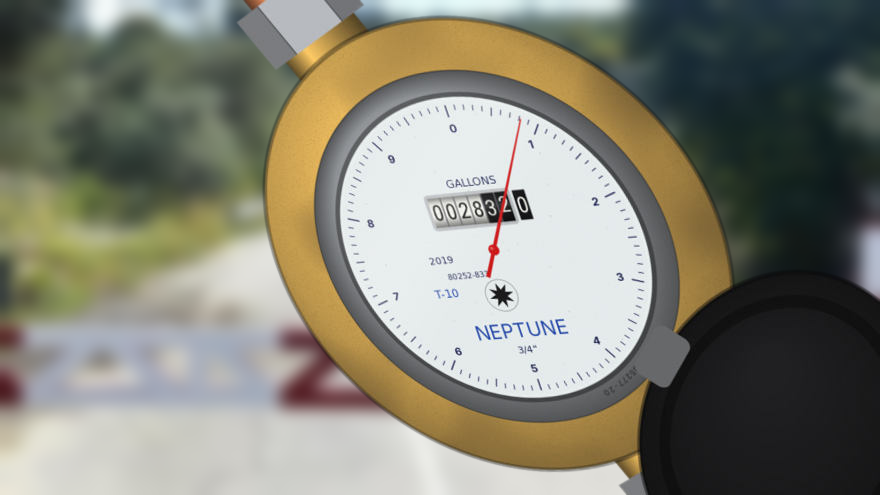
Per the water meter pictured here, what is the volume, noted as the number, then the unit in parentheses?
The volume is 28320.8 (gal)
